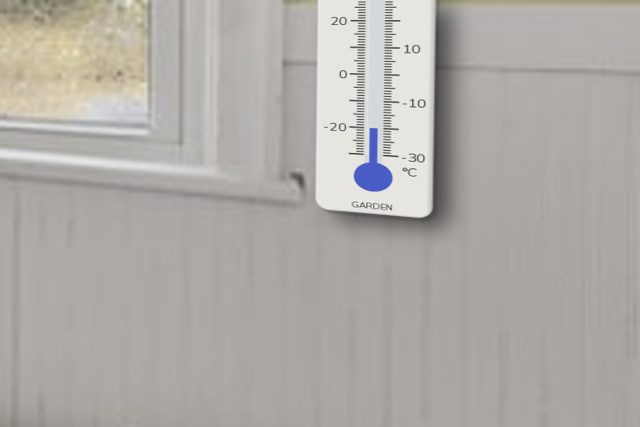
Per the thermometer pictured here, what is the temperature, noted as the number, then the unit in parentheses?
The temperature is -20 (°C)
